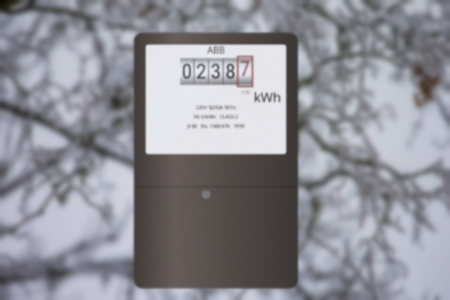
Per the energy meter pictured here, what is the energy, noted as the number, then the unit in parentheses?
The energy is 238.7 (kWh)
